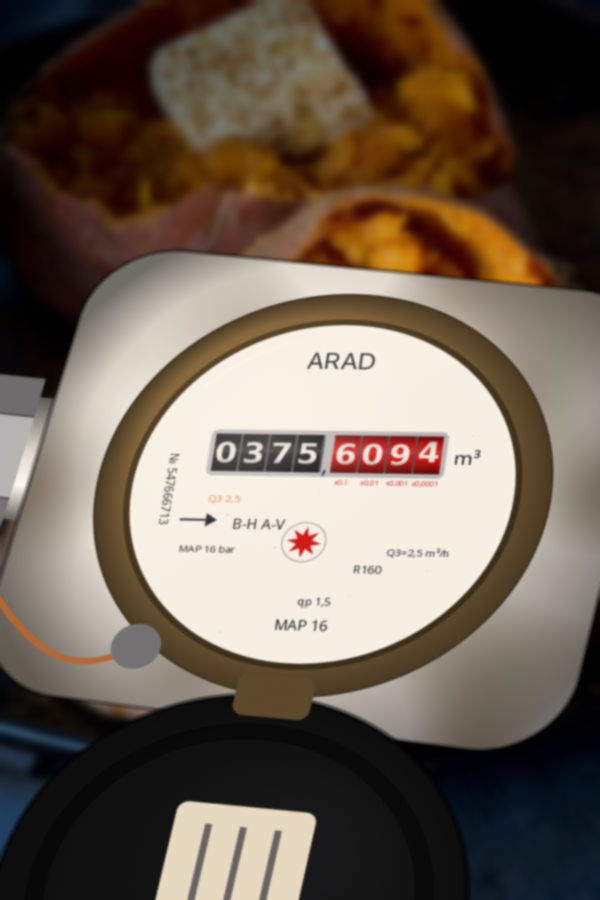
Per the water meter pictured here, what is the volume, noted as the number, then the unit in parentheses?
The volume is 375.6094 (m³)
